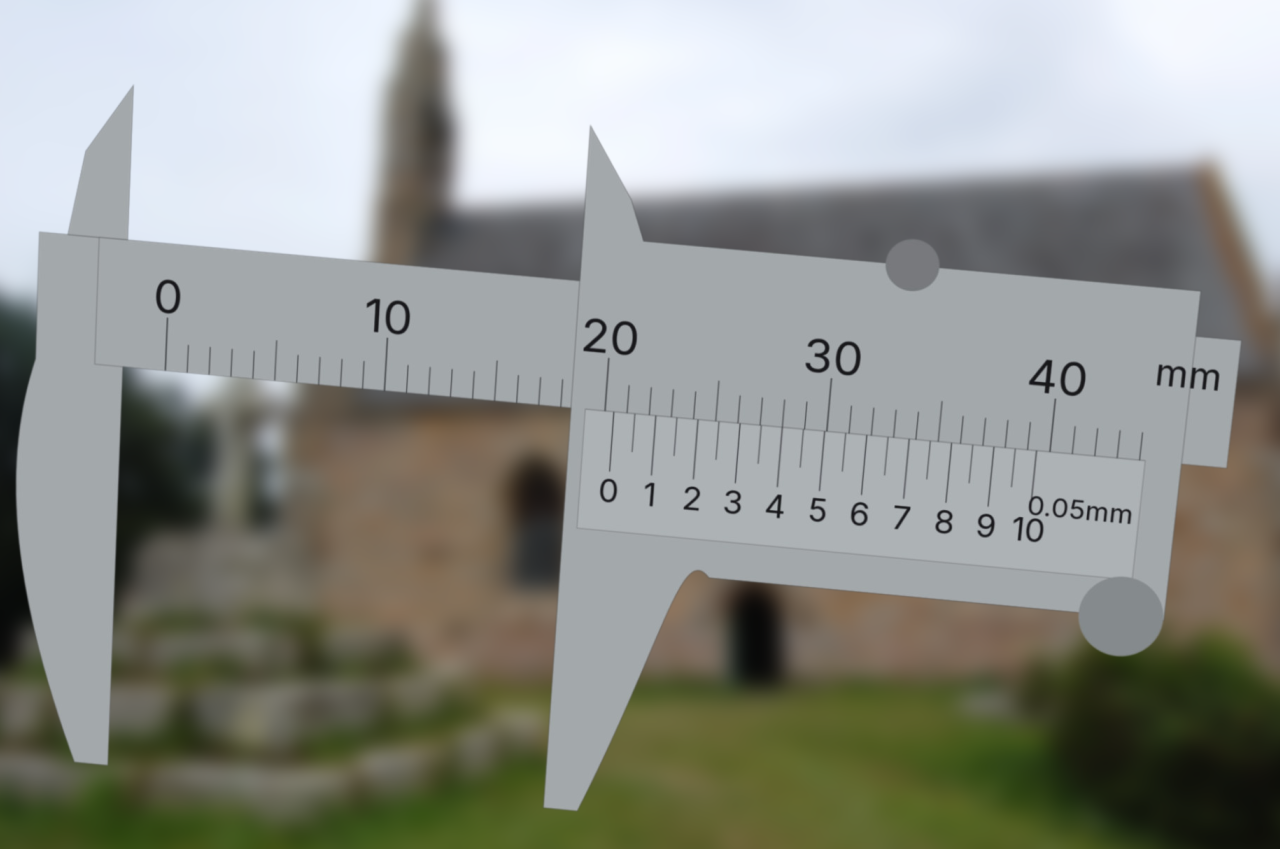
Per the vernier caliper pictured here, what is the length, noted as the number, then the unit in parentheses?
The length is 20.4 (mm)
